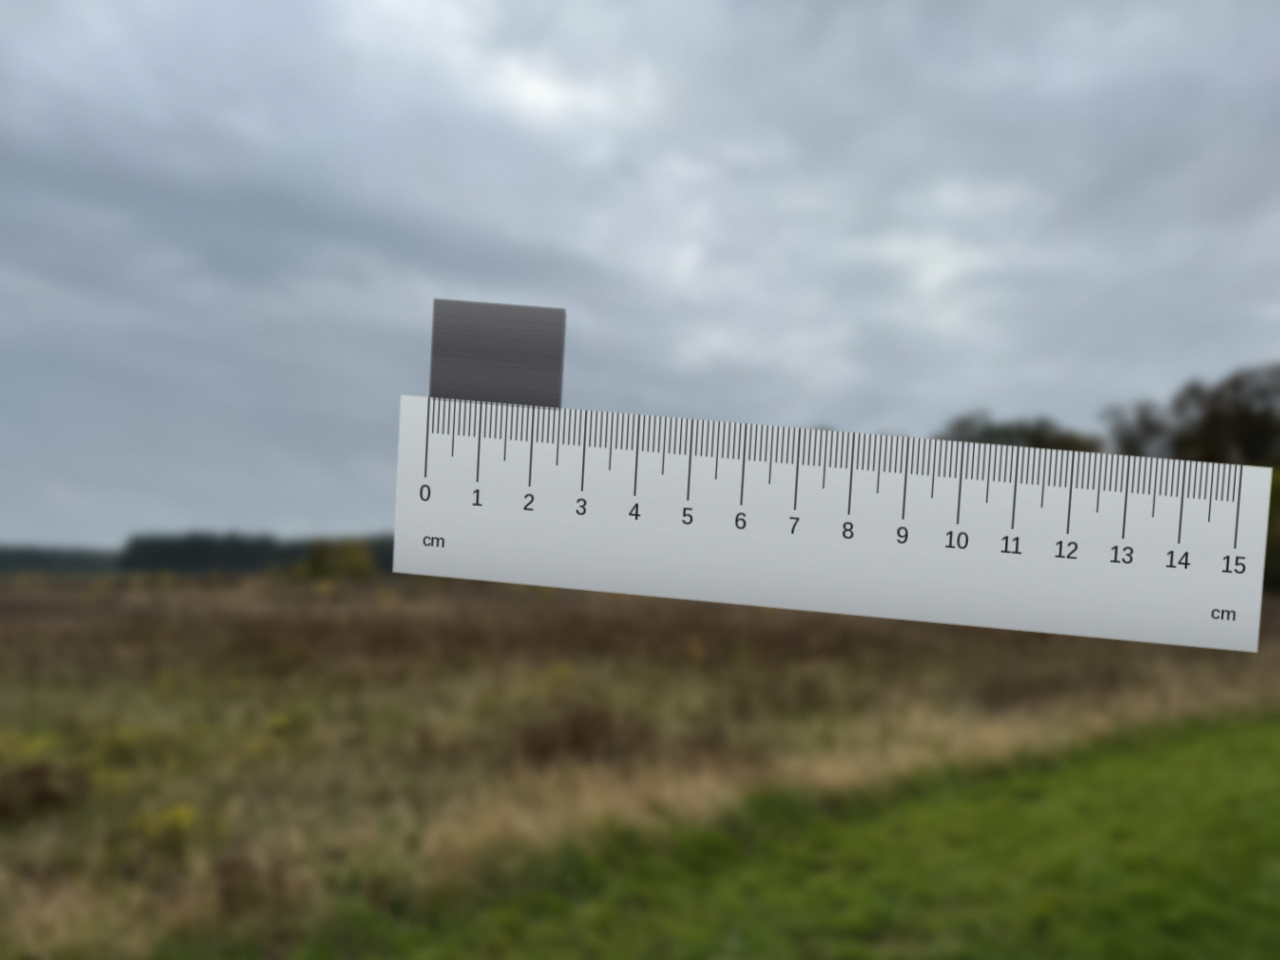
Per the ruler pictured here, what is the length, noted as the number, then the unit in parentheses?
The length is 2.5 (cm)
